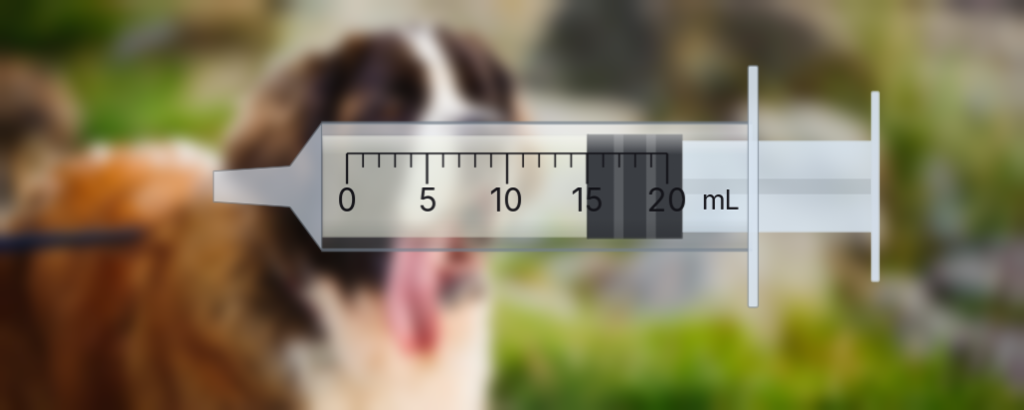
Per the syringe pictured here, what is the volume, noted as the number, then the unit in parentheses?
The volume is 15 (mL)
